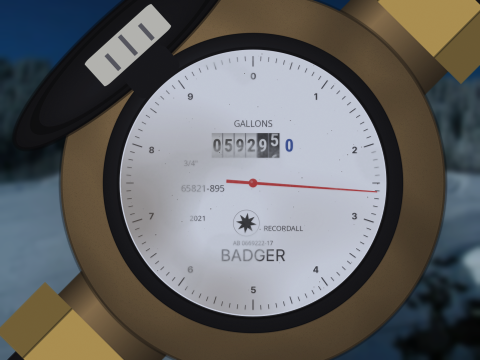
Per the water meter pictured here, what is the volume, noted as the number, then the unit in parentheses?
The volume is 592952.6 (gal)
